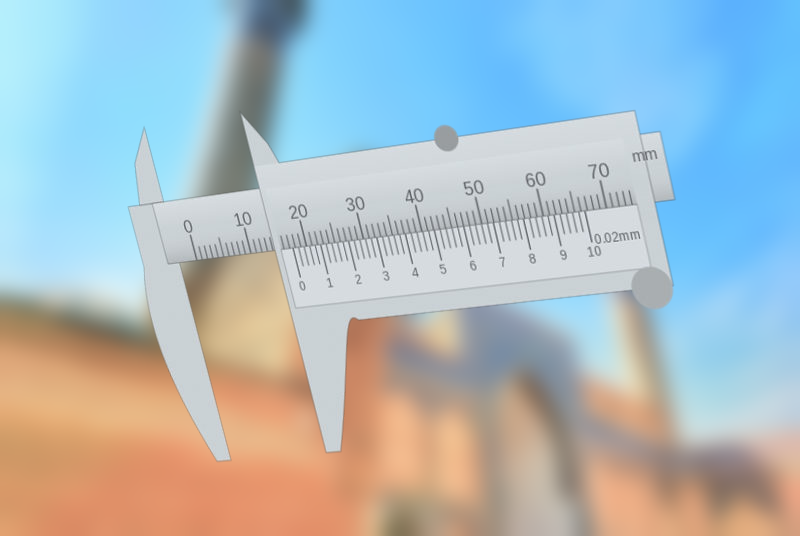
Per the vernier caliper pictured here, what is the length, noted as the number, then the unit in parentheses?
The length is 17.6 (mm)
